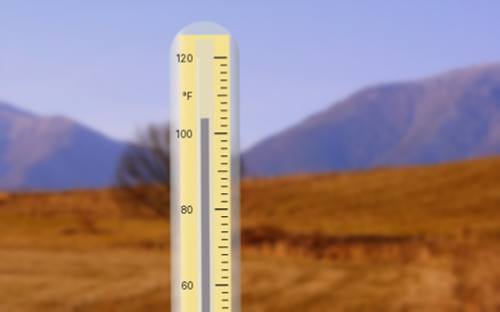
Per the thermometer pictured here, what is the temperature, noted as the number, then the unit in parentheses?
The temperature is 104 (°F)
